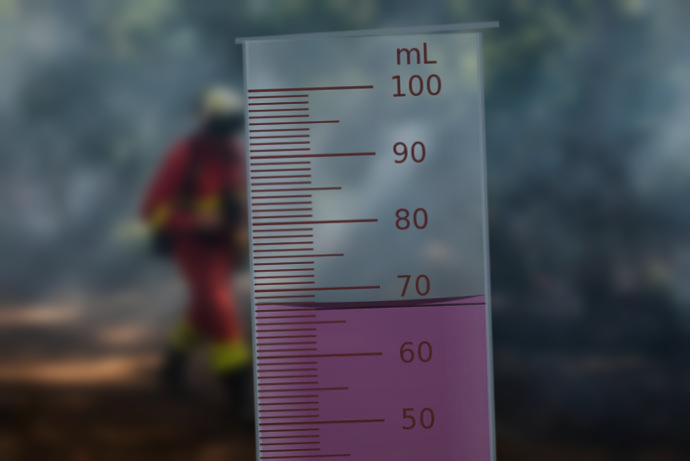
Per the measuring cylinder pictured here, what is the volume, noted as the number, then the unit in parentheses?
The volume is 67 (mL)
